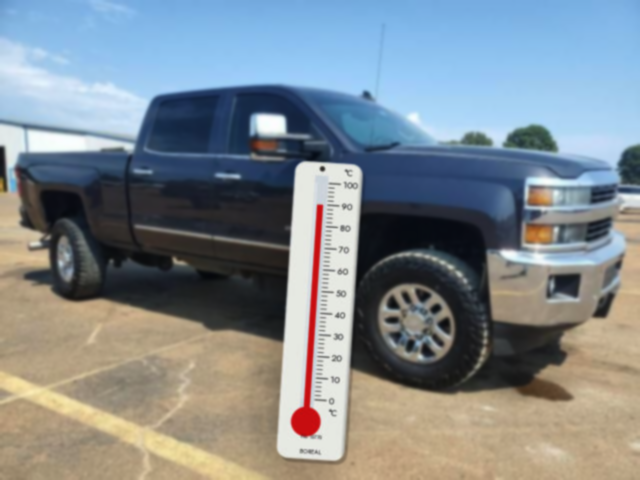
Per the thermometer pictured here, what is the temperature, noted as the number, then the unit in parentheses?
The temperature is 90 (°C)
